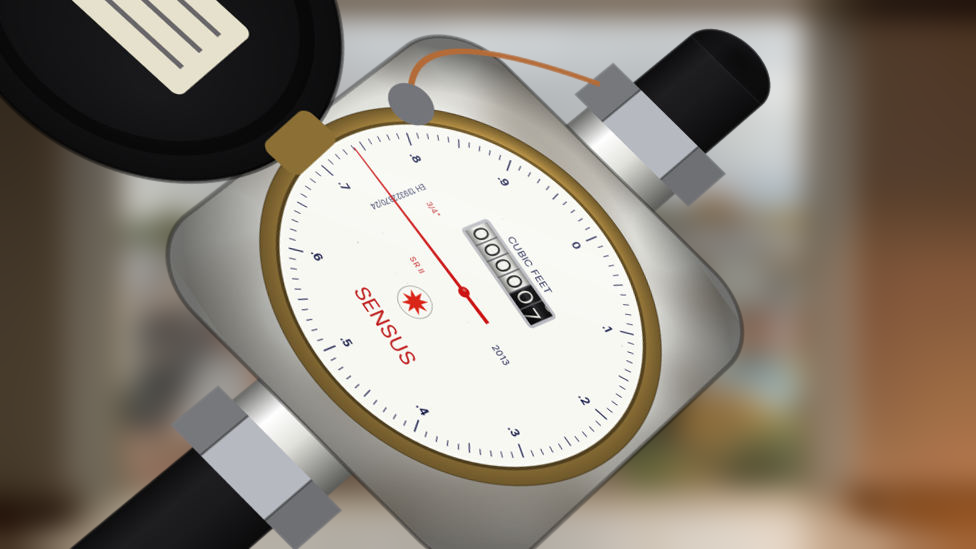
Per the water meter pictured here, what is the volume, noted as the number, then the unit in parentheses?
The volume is 6.74 (ft³)
